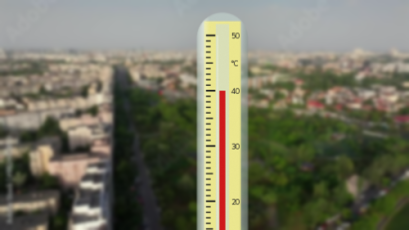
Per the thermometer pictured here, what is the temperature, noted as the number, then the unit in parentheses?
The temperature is 40 (°C)
